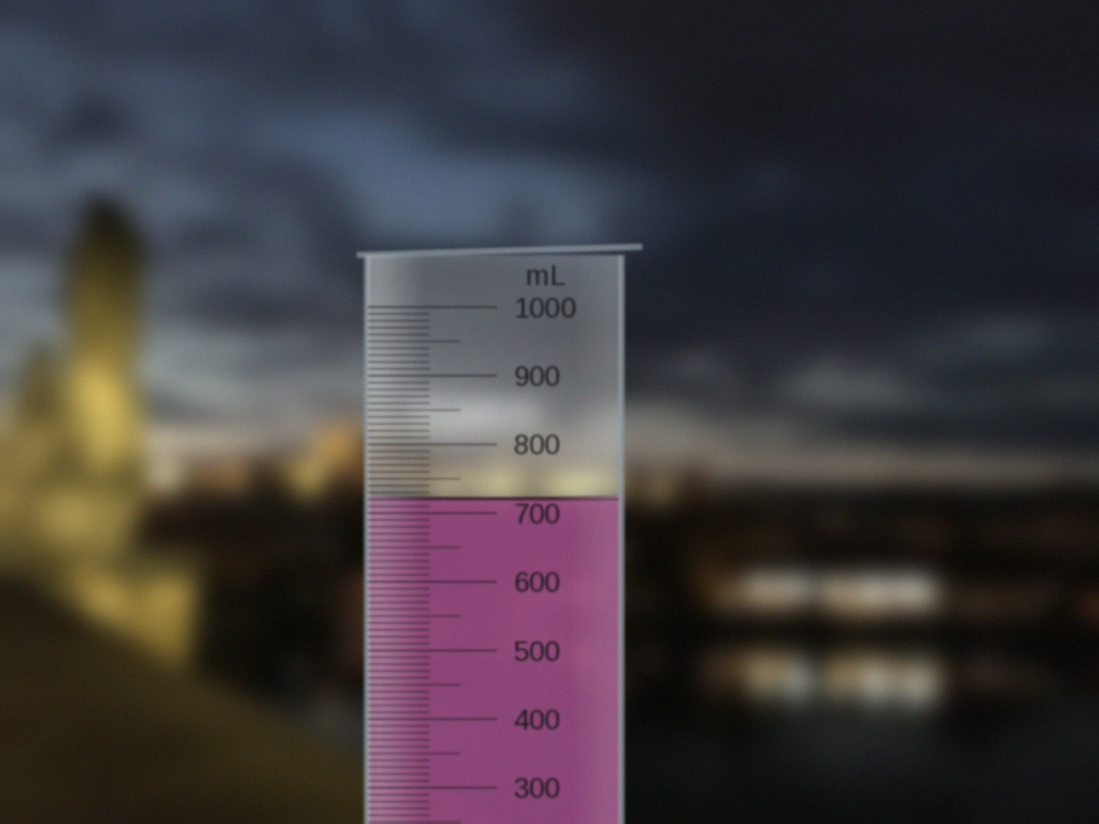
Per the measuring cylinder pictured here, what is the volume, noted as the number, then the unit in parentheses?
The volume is 720 (mL)
